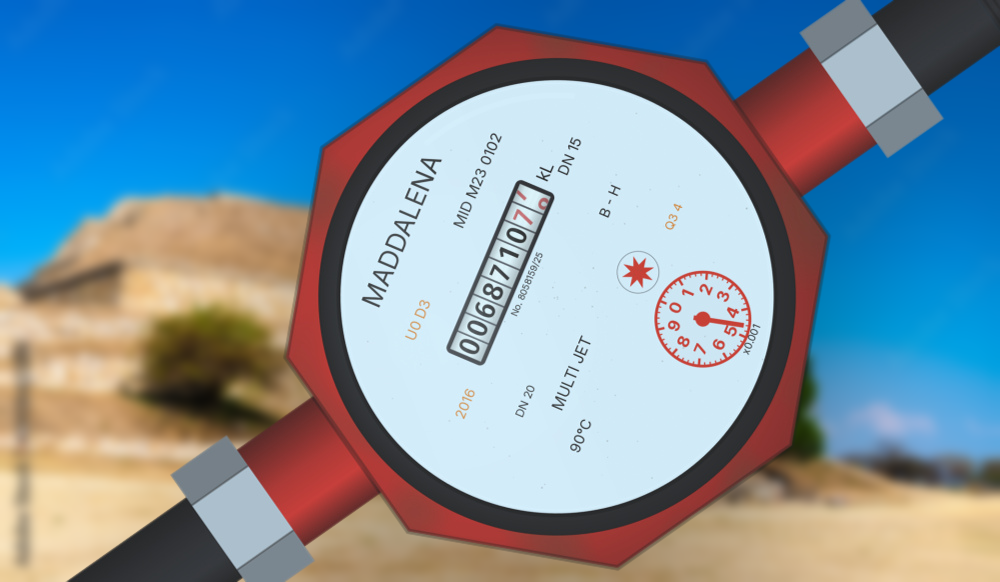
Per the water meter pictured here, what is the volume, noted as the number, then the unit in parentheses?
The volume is 68710.774 (kL)
